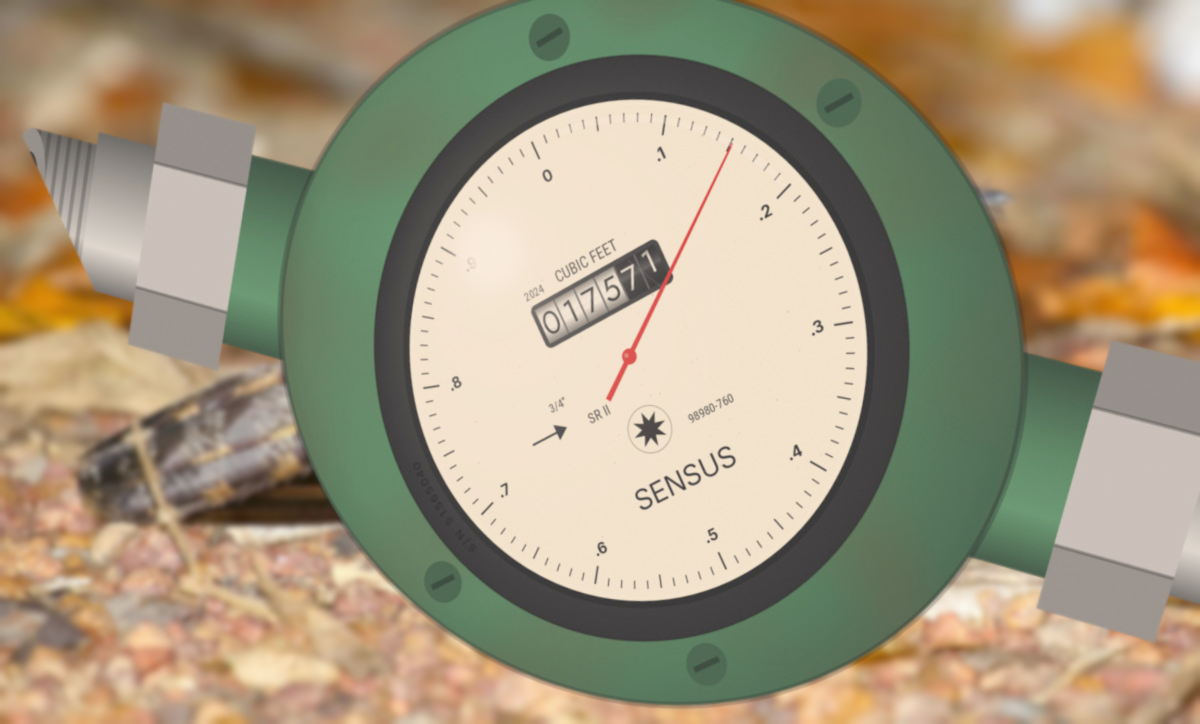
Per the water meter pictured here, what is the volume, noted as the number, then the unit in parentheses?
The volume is 17571.15 (ft³)
